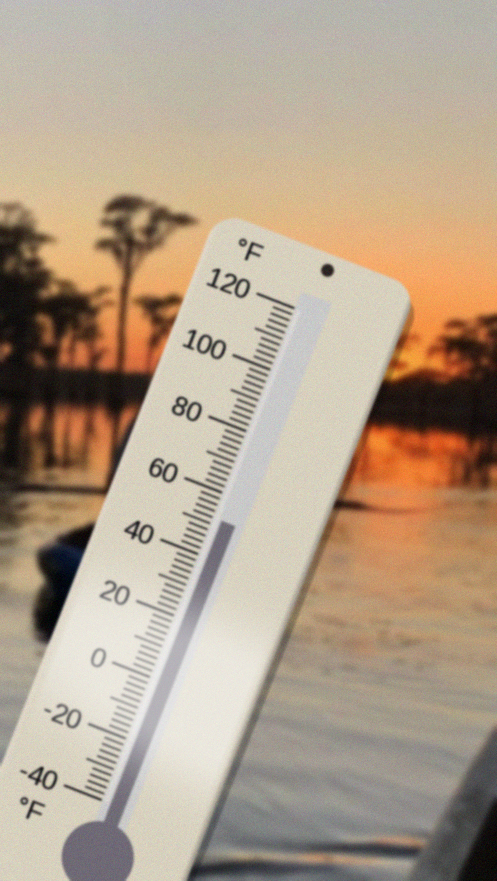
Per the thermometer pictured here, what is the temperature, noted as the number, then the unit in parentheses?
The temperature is 52 (°F)
